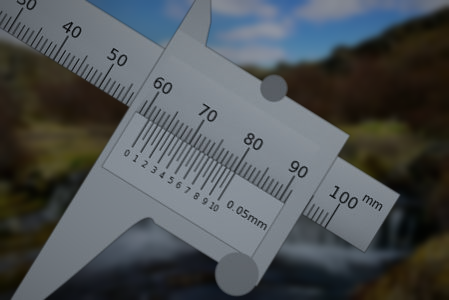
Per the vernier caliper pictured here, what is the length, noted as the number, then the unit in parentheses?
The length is 61.2 (mm)
